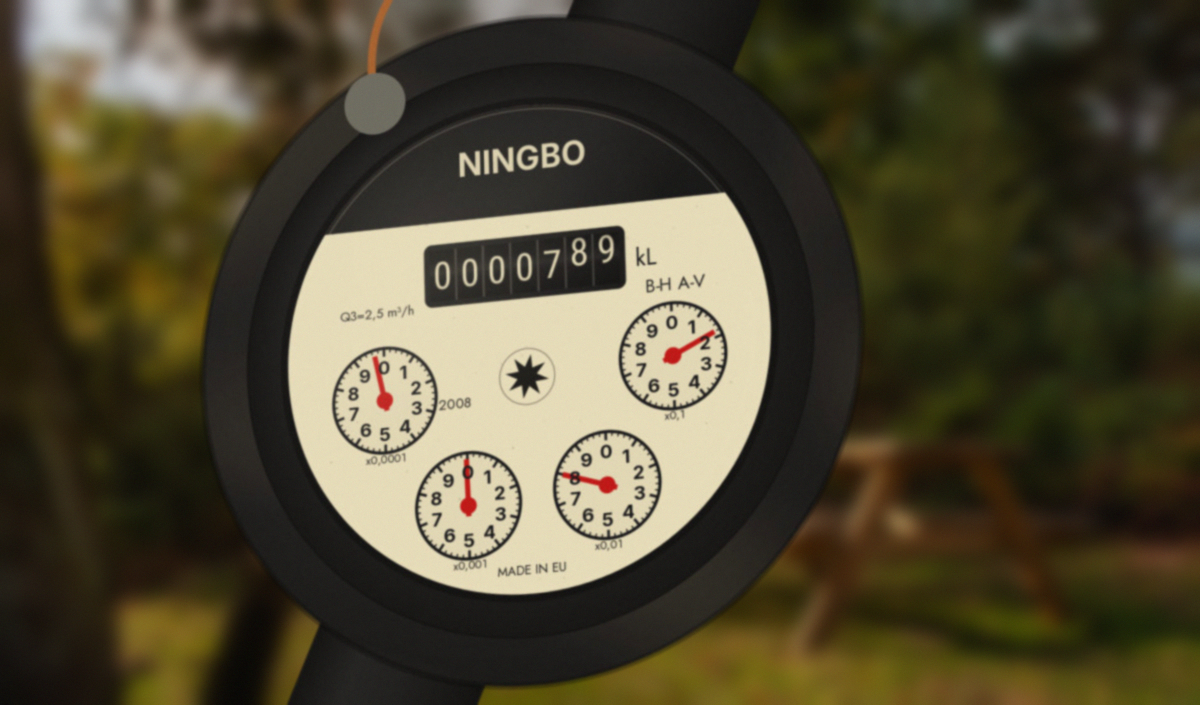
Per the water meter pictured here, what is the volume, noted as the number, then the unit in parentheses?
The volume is 789.1799 (kL)
